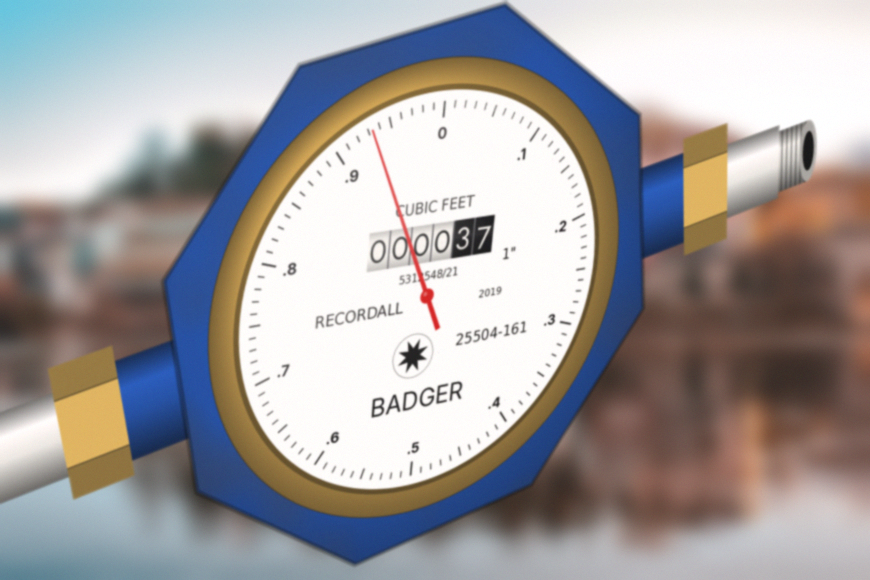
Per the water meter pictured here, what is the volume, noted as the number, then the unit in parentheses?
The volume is 36.93 (ft³)
